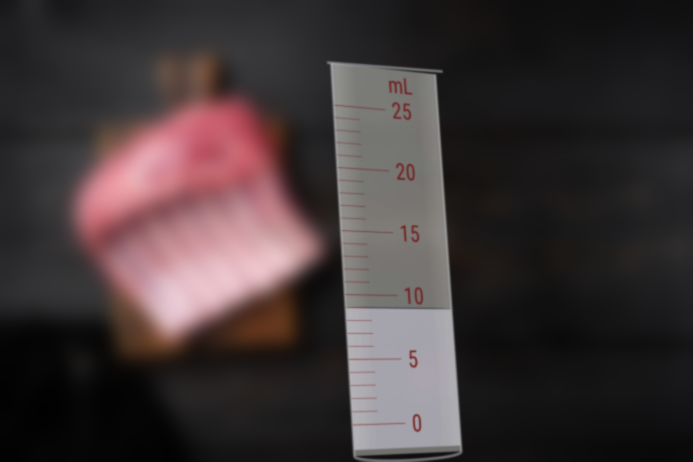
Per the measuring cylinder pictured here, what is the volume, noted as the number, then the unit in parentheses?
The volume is 9 (mL)
